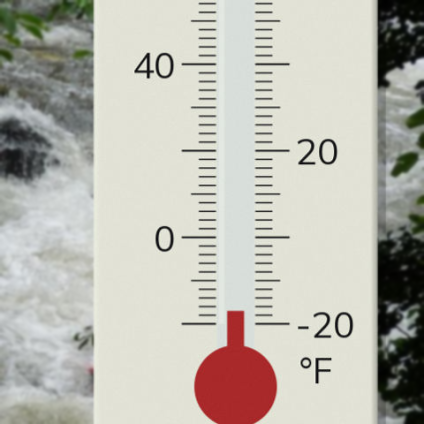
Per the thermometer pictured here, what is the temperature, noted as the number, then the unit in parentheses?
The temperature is -17 (°F)
